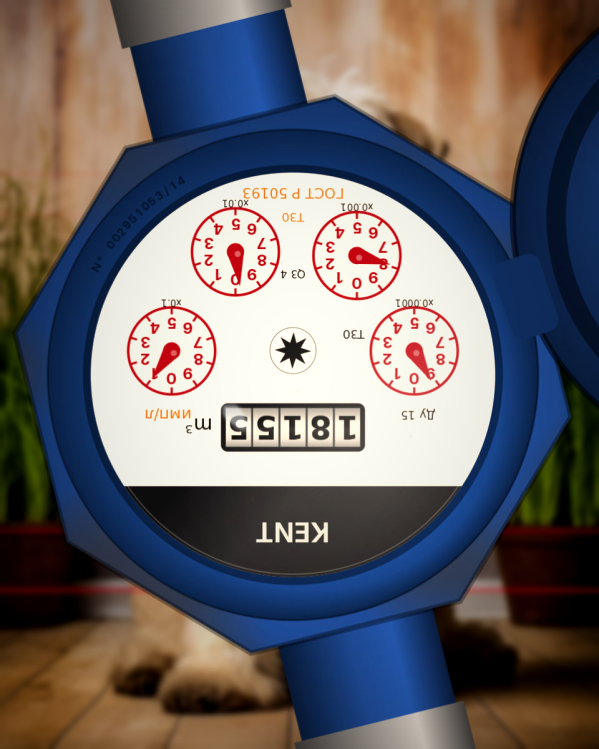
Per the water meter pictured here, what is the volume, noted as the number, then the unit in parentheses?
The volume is 18155.0979 (m³)
